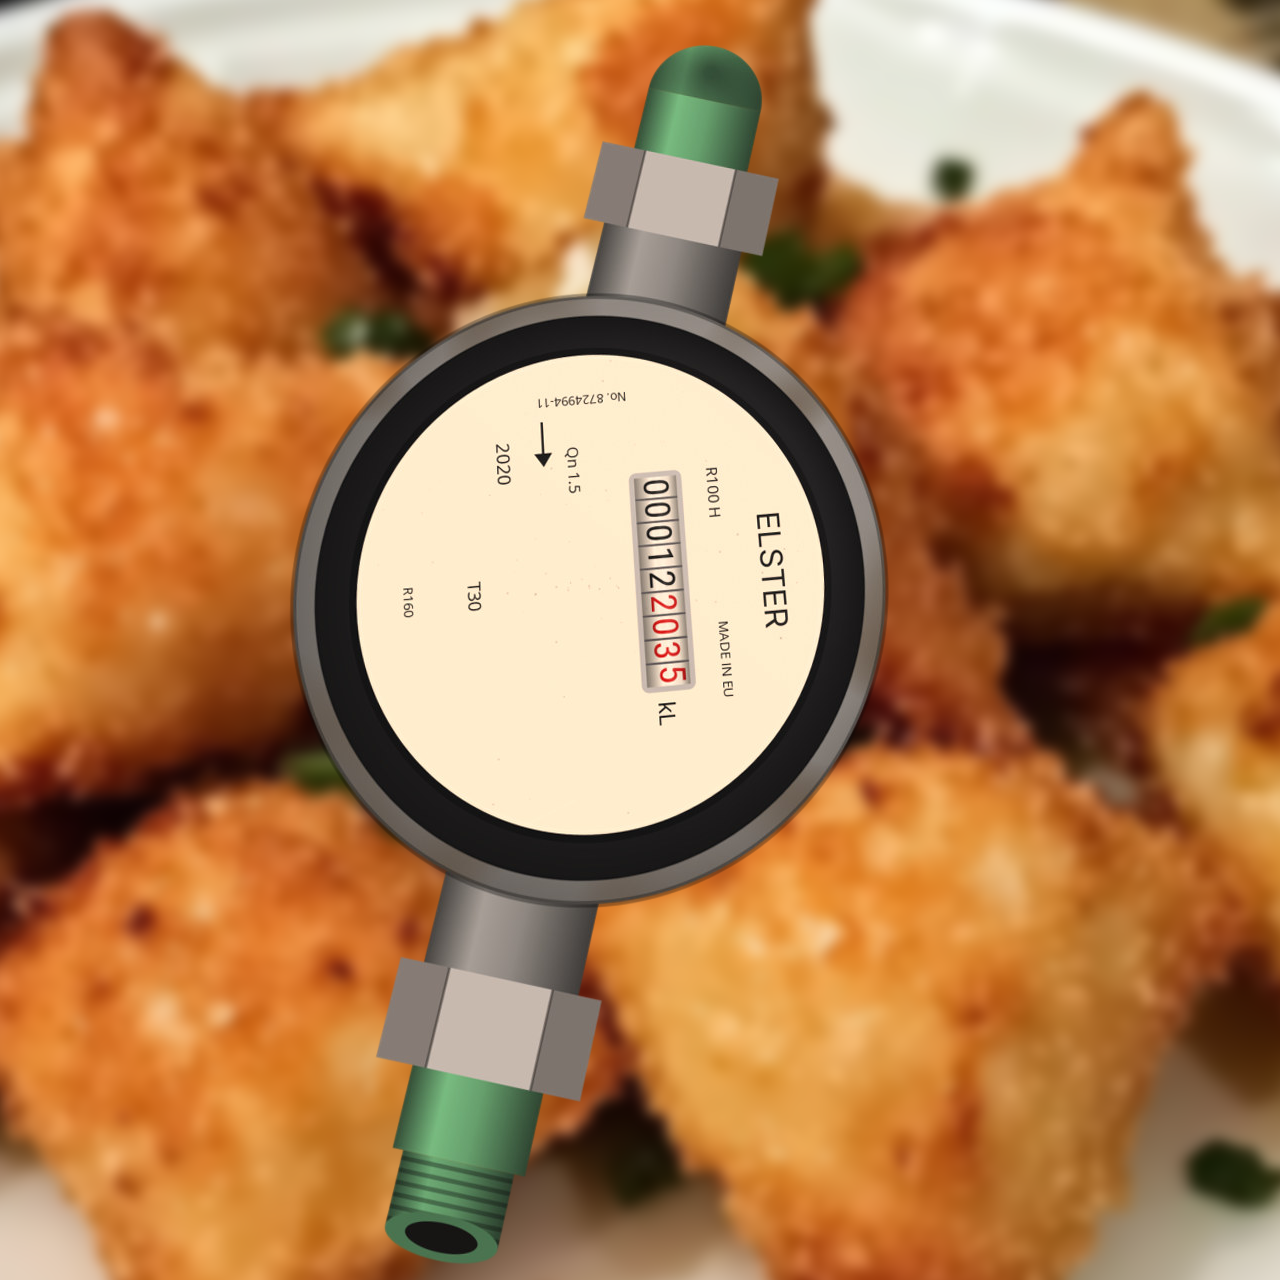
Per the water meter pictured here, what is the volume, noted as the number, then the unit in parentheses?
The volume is 12.2035 (kL)
